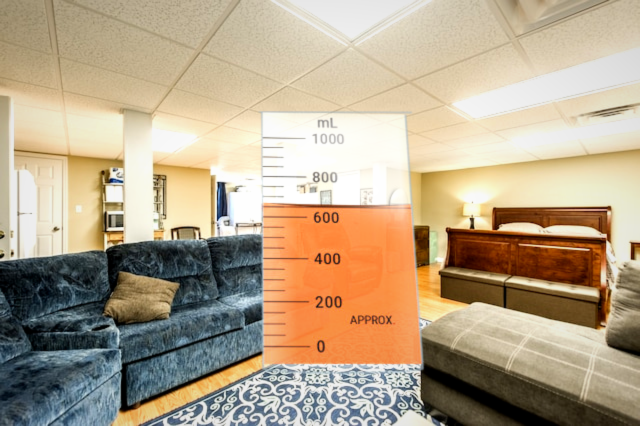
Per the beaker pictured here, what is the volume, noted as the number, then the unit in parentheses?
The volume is 650 (mL)
